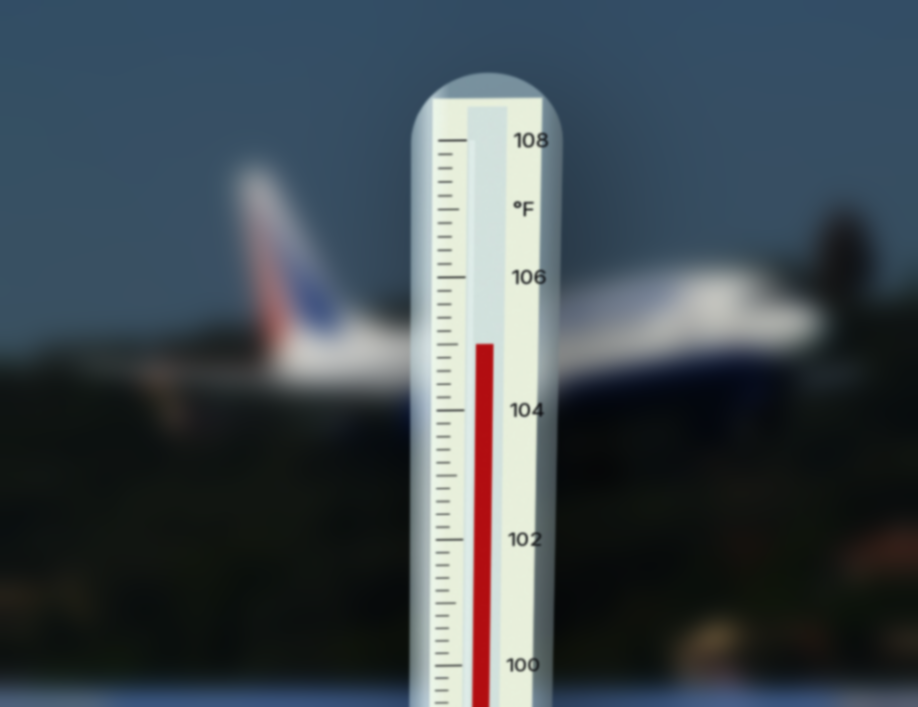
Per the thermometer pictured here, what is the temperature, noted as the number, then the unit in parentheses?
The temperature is 105 (°F)
